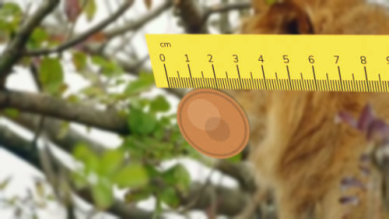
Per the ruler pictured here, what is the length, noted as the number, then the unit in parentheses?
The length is 3 (cm)
